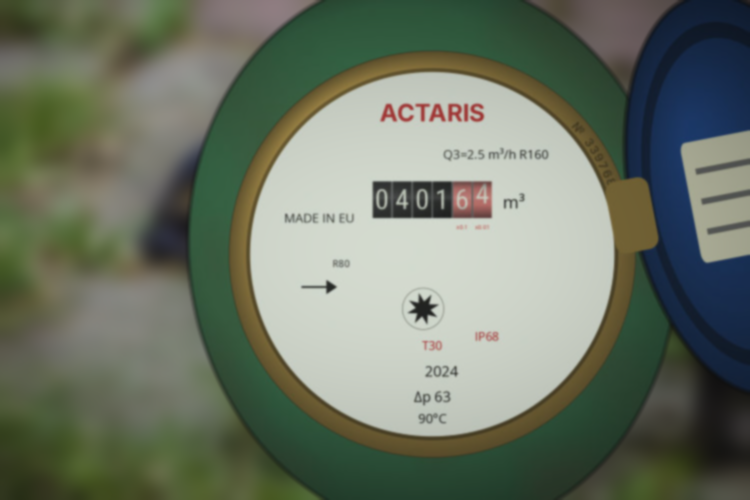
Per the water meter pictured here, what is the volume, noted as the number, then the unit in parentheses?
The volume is 401.64 (m³)
